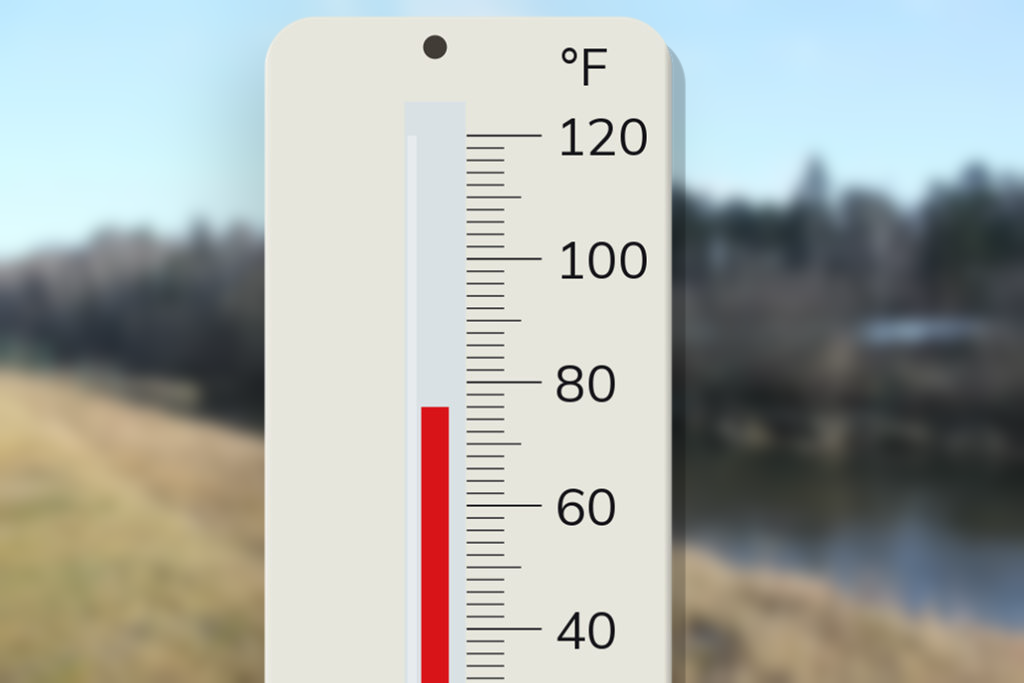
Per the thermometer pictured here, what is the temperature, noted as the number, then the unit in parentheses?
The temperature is 76 (°F)
